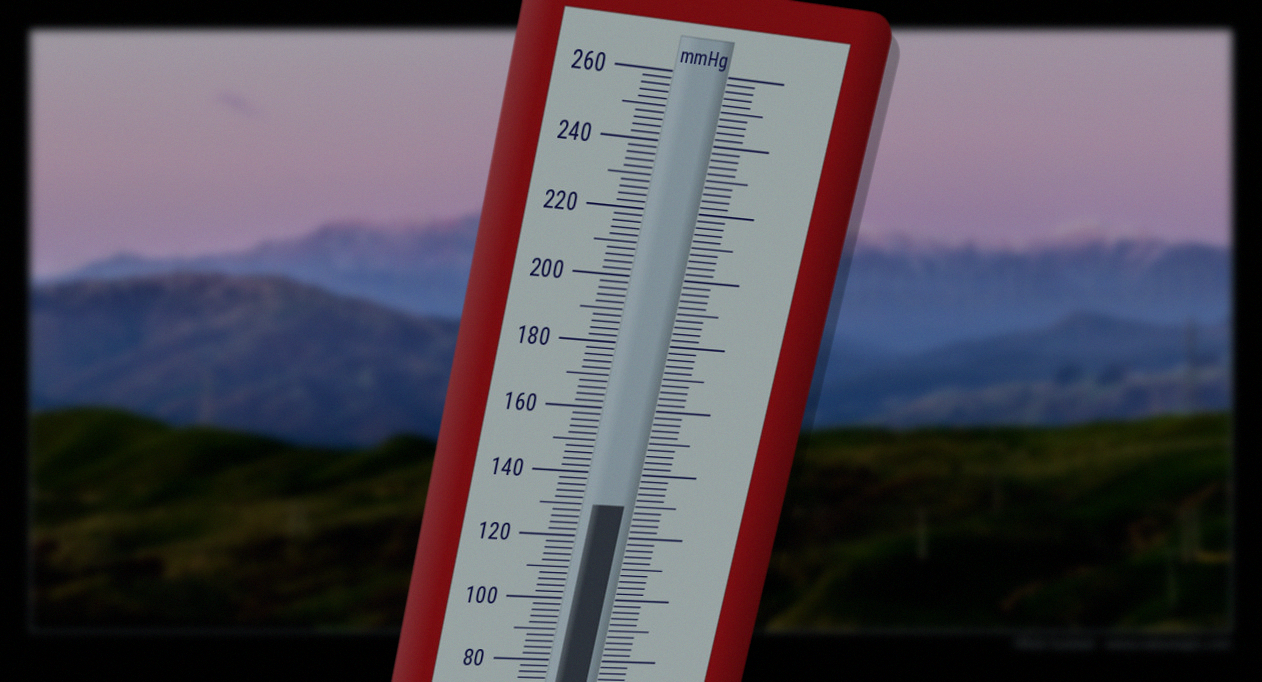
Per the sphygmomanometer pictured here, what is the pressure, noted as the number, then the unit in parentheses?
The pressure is 130 (mmHg)
